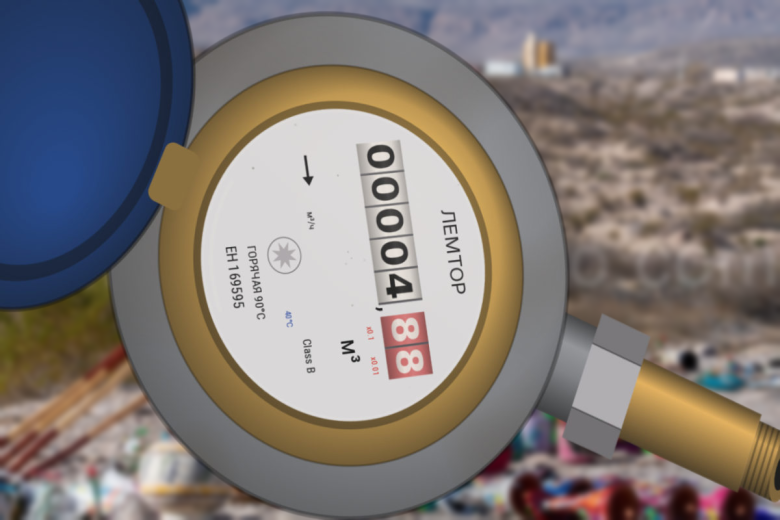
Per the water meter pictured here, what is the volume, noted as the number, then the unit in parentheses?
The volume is 4.88 (m³)
